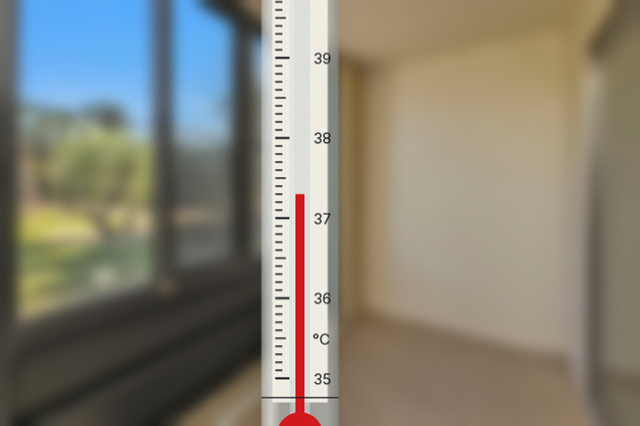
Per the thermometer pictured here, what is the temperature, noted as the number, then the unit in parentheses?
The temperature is 37.3 (°C)
